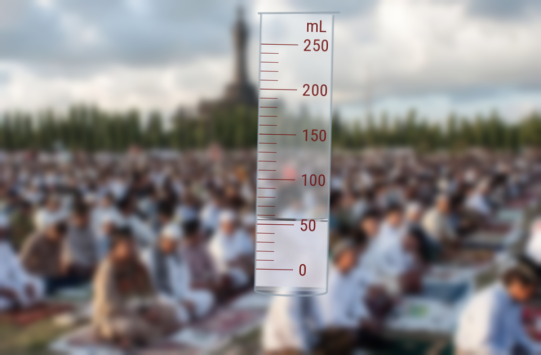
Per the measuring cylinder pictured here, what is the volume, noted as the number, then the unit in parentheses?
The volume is 55 (mL)
